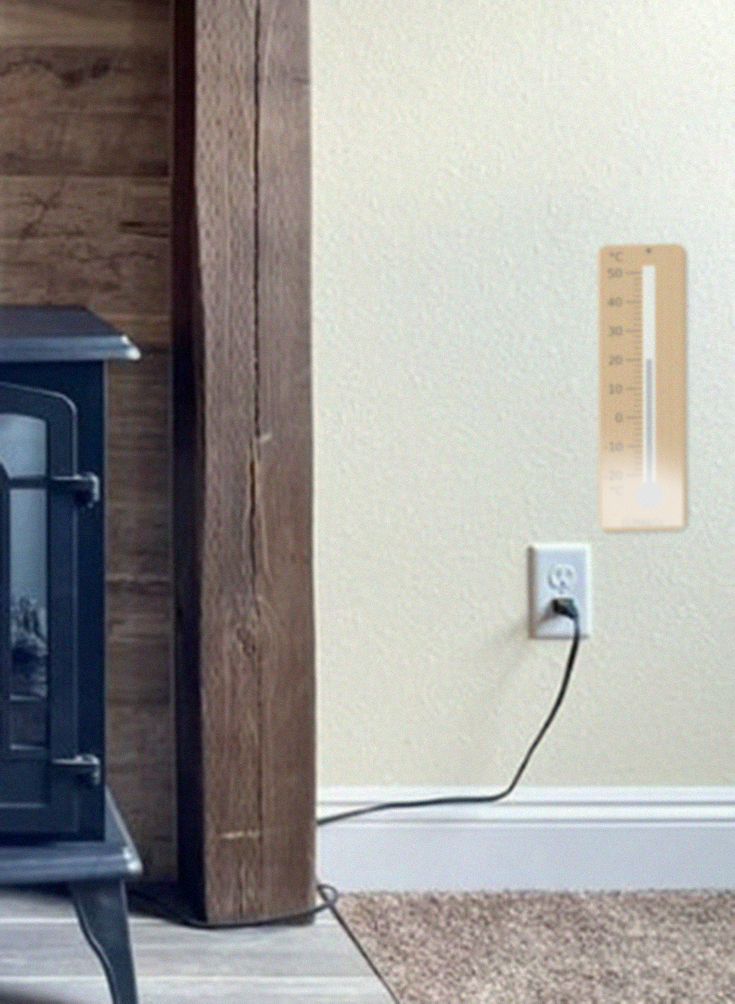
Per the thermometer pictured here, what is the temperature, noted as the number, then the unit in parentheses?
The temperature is 20 (°C)
